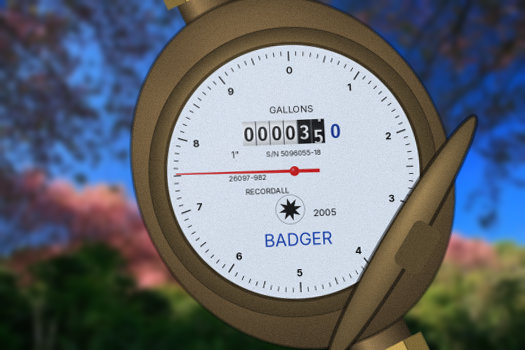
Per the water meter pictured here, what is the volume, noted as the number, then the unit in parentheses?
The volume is 347.5 (gal)
